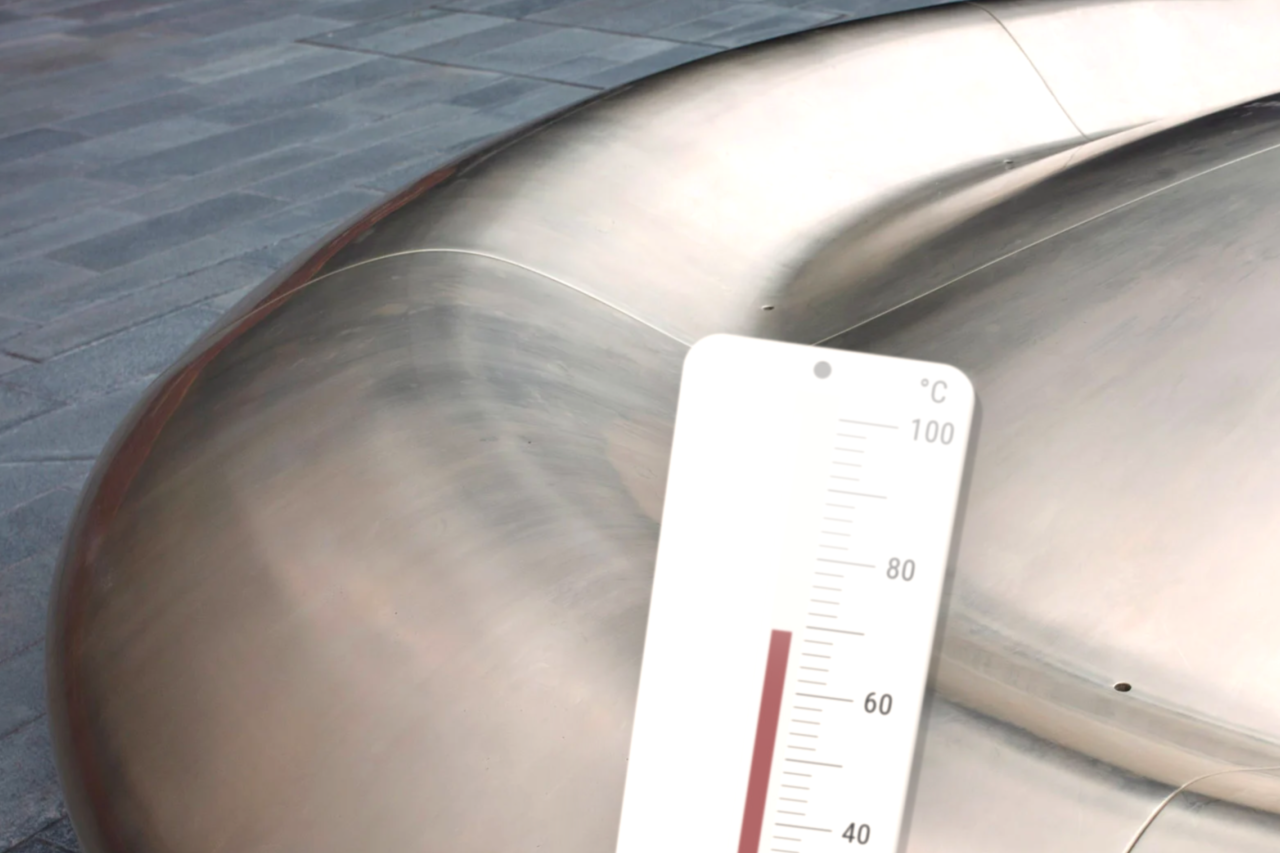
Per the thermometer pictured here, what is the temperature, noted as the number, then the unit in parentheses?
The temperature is 69 (°C)
